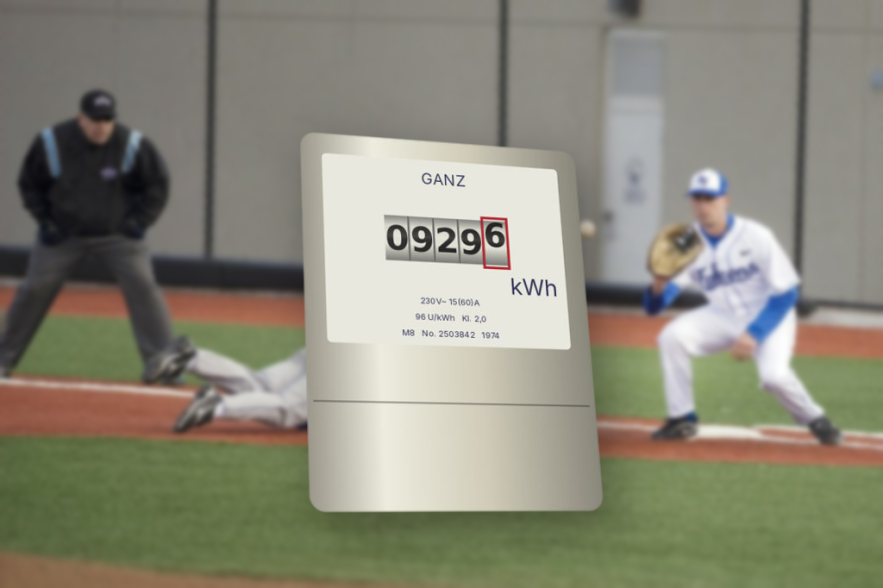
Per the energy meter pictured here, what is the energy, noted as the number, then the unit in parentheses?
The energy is 929.6 (kWh)
